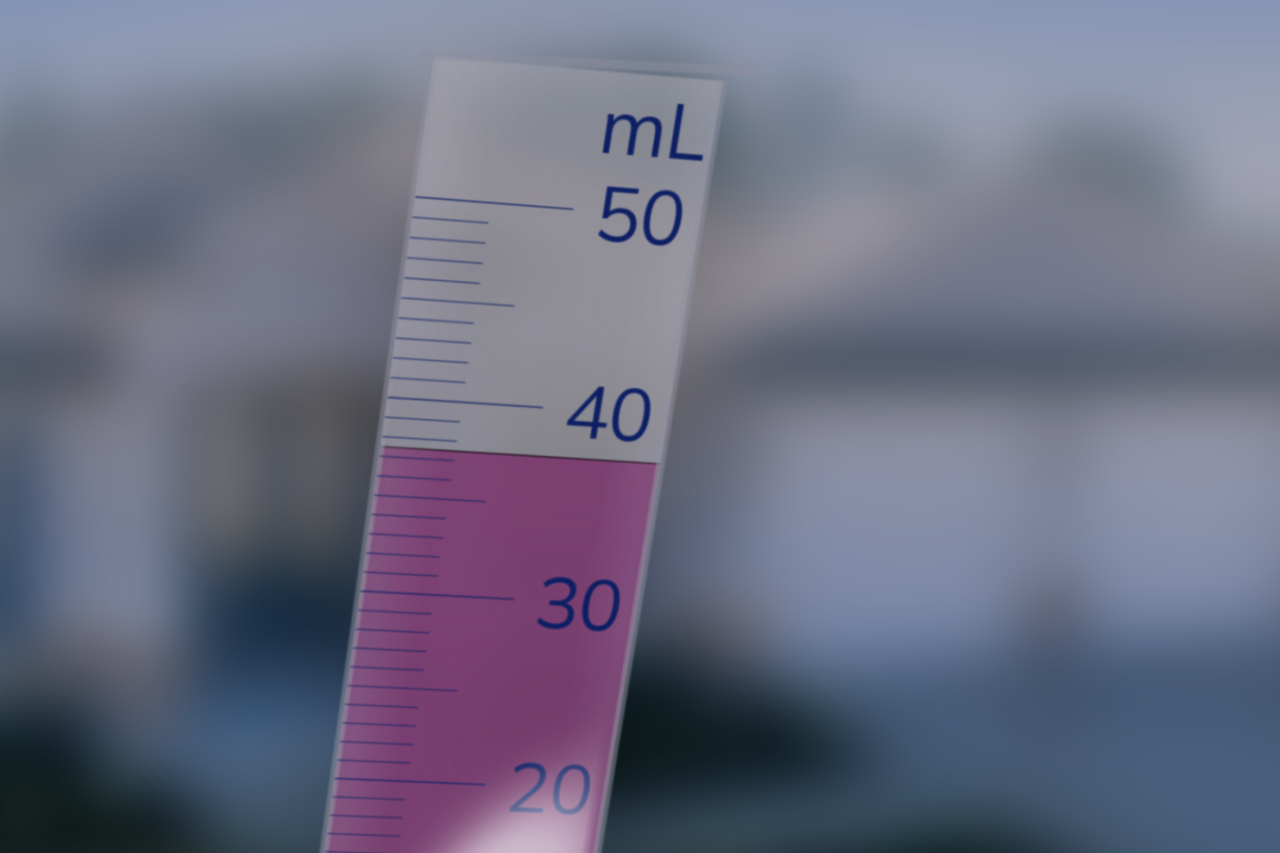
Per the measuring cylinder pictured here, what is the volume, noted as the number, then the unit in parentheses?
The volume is 37.5 (mL)
